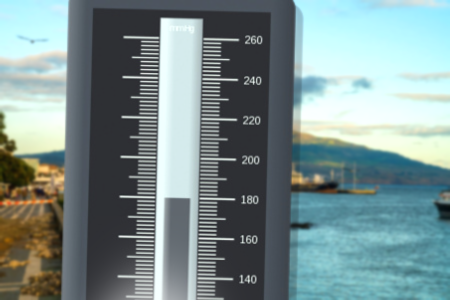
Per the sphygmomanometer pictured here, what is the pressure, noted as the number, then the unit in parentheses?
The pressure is 180 (mmHg)
